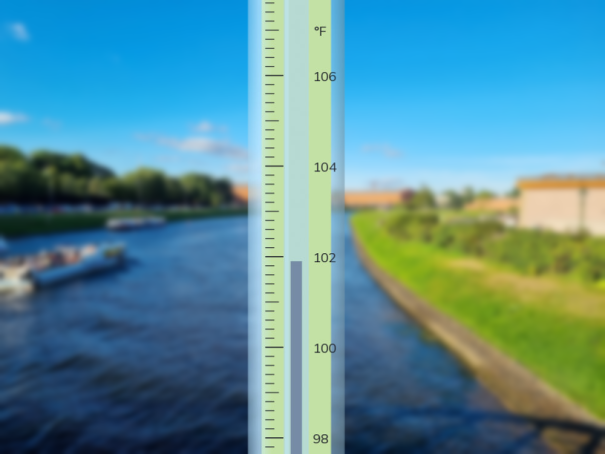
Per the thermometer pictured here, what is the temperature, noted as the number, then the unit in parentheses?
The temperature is 101.9 (°F)
